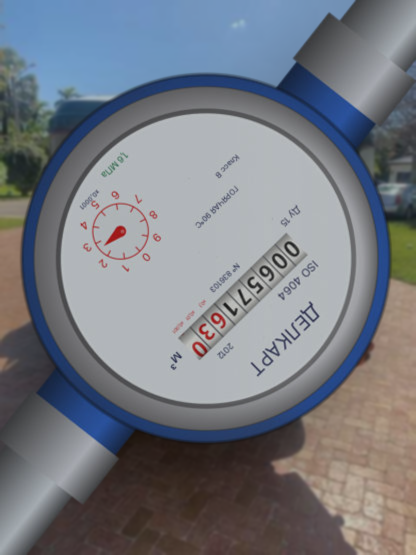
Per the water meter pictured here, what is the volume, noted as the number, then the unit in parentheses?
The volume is 6571.6302 (m³)
